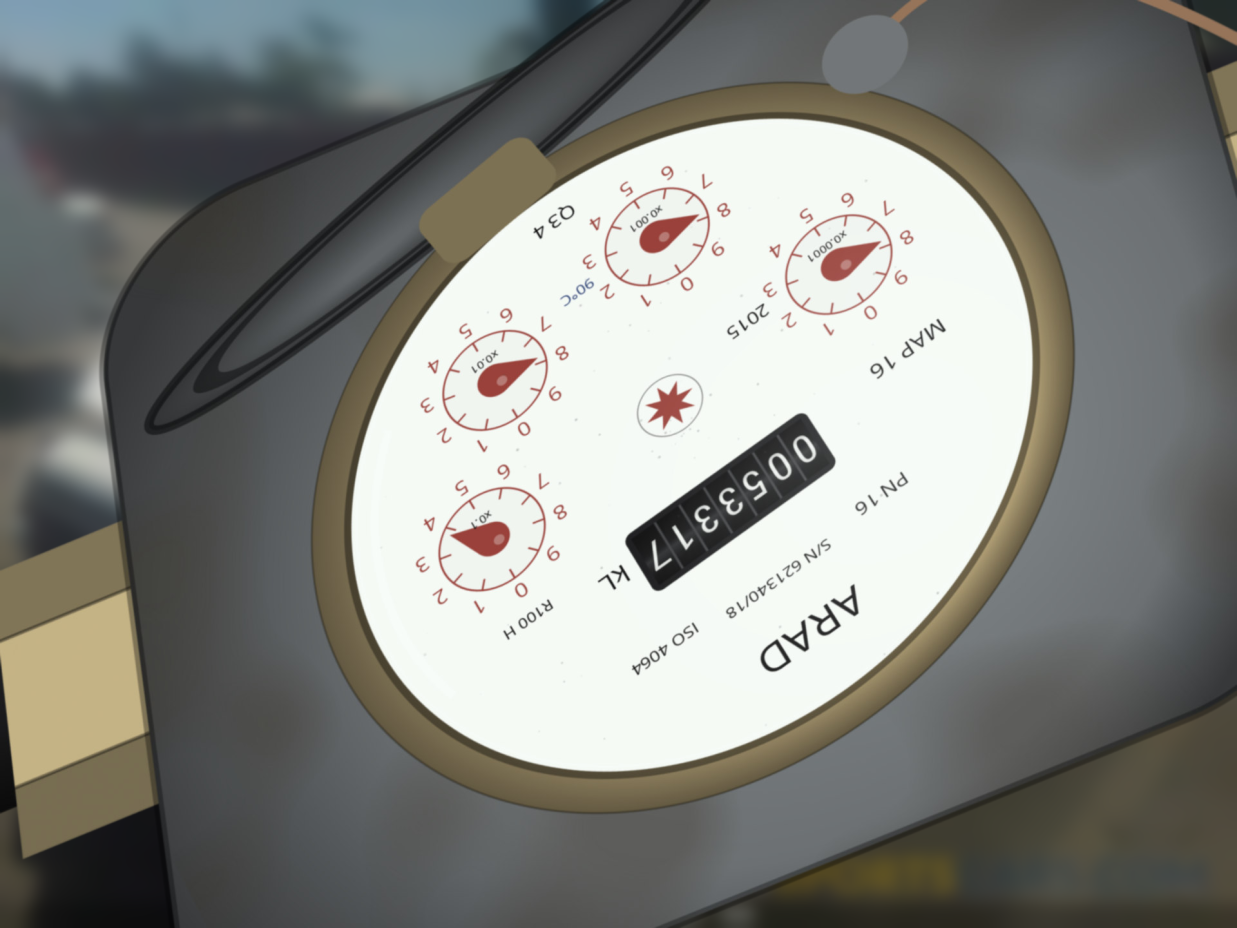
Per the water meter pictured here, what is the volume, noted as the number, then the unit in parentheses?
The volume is 53317.3777 (kL)
